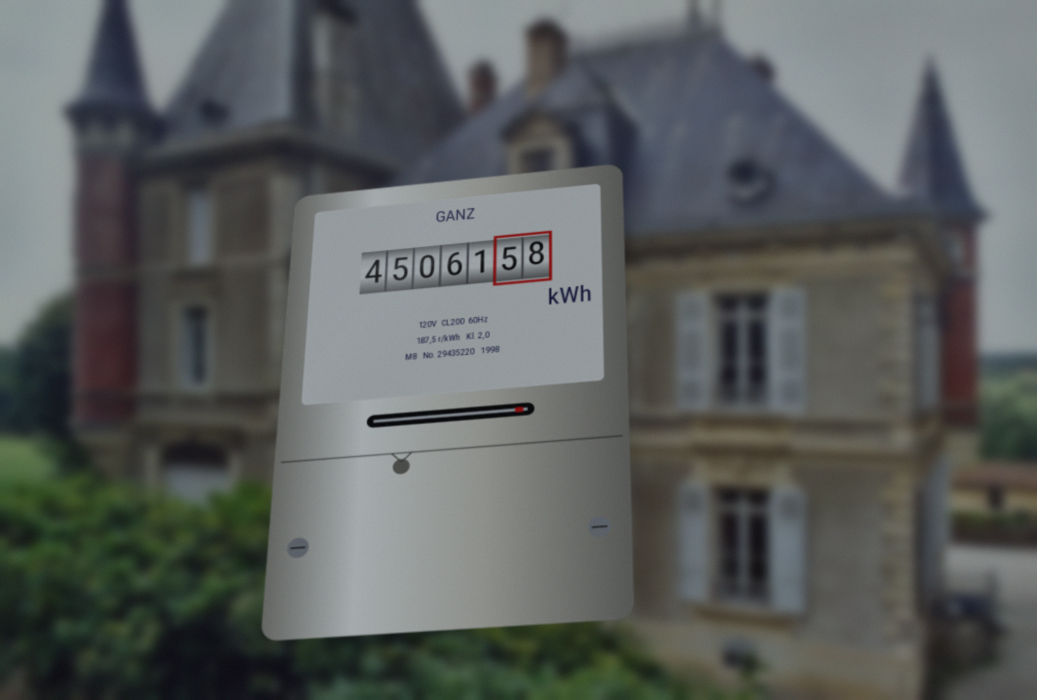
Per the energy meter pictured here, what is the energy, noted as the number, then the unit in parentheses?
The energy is 45061.58 (kWh)
